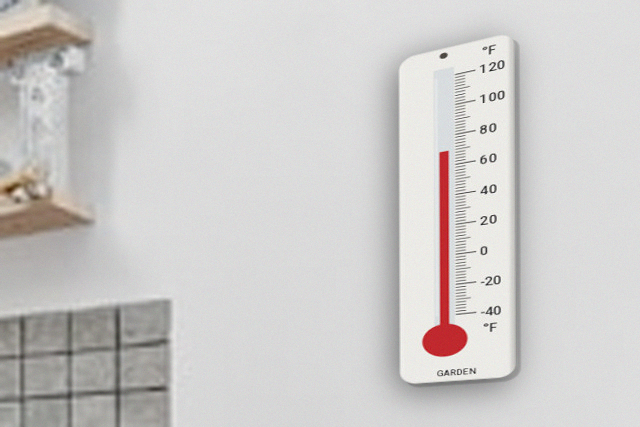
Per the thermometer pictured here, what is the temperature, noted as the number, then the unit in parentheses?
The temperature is 70 (°F)
